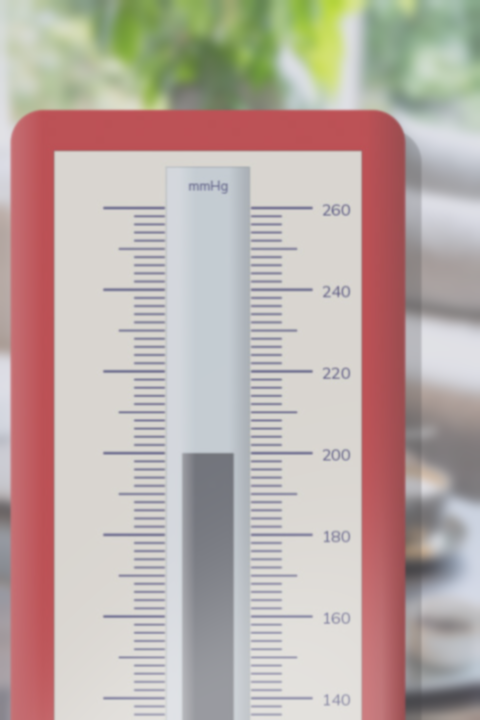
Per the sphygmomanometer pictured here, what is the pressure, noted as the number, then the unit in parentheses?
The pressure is 200 (mmHg)
